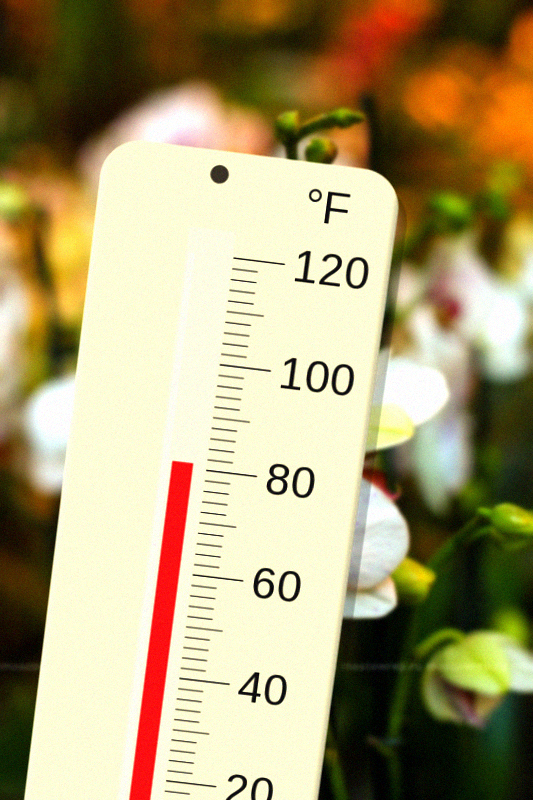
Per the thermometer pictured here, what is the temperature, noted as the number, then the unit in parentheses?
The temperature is 81 (°F)
